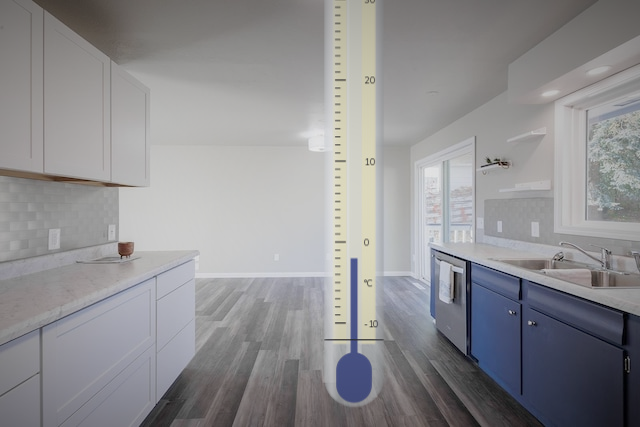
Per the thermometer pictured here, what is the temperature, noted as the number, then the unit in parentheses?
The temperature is -2 (°C)
